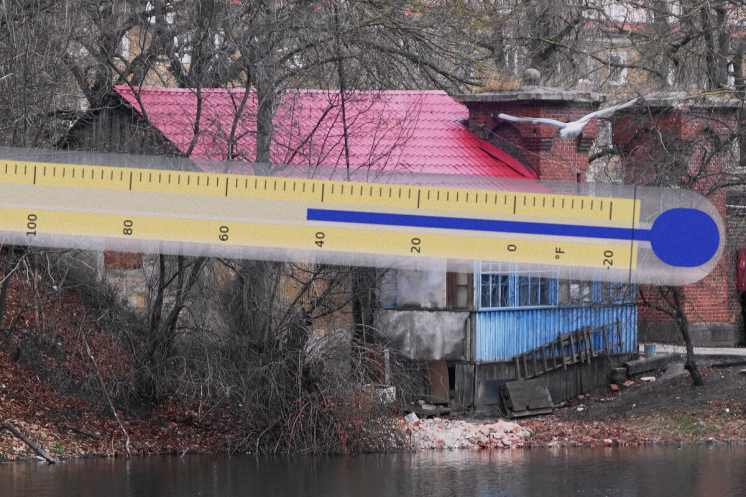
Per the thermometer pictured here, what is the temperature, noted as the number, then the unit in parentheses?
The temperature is 43 (°F)
